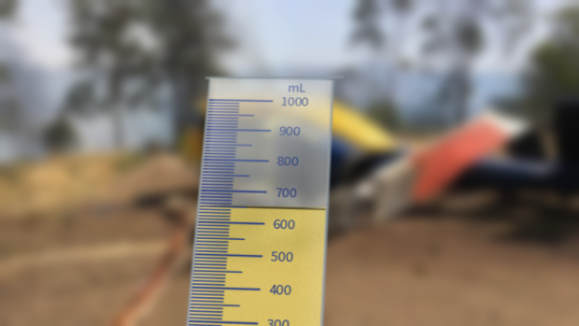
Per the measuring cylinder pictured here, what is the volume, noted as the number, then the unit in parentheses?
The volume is 650 (mL)
